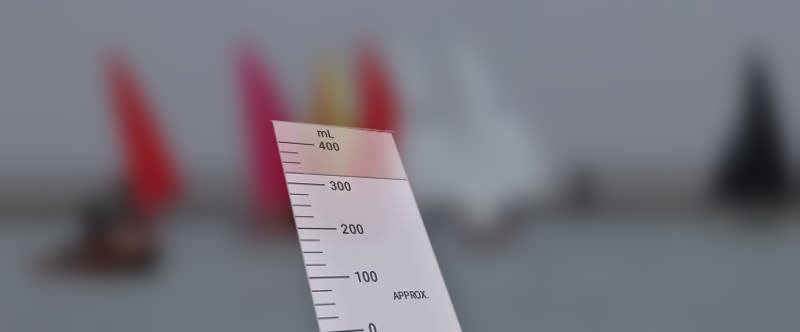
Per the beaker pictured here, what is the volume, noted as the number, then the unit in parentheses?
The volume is 325 (mL)
